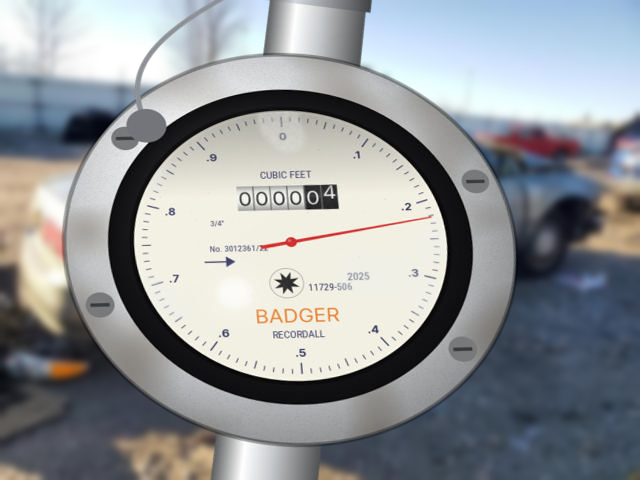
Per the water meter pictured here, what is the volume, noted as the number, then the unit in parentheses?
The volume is 4.22 (ft³)
